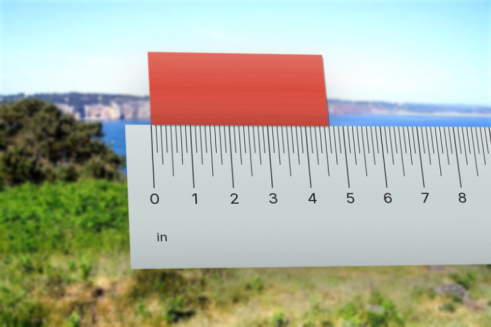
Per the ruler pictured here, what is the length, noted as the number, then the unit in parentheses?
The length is 4.625 (in)
